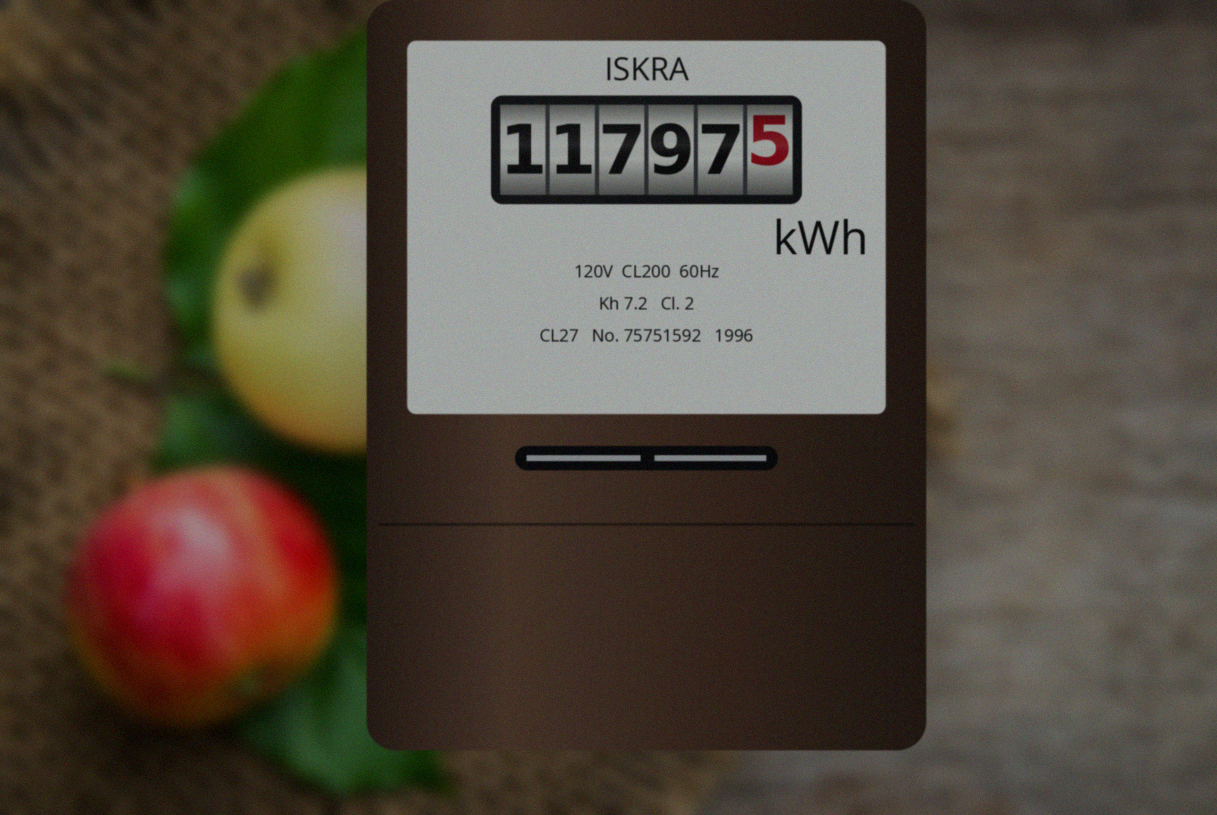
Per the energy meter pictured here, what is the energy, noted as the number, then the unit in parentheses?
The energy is 11797.5 (kWh)
